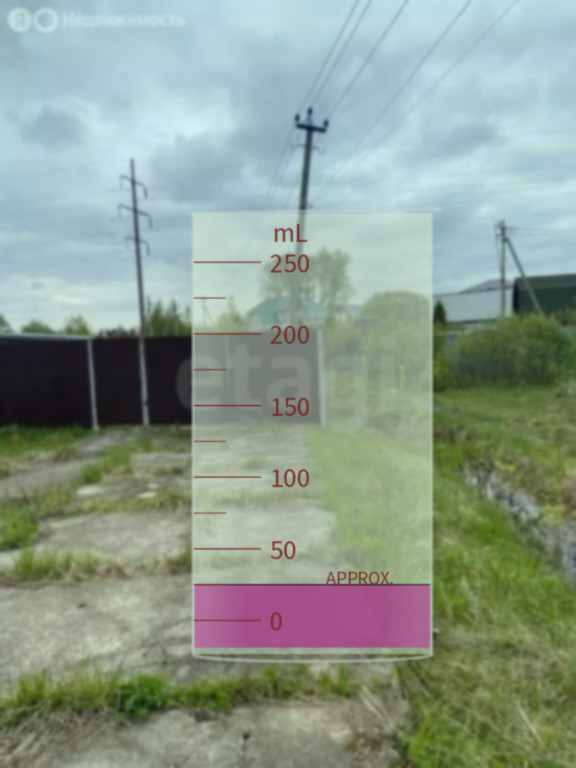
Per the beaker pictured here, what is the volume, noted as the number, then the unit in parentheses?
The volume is 25 (mL)
